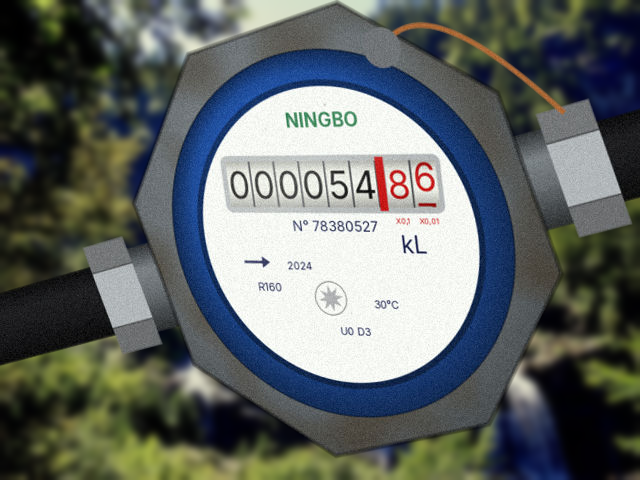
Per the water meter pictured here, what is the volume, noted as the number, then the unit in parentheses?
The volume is 54.86 (kL)
